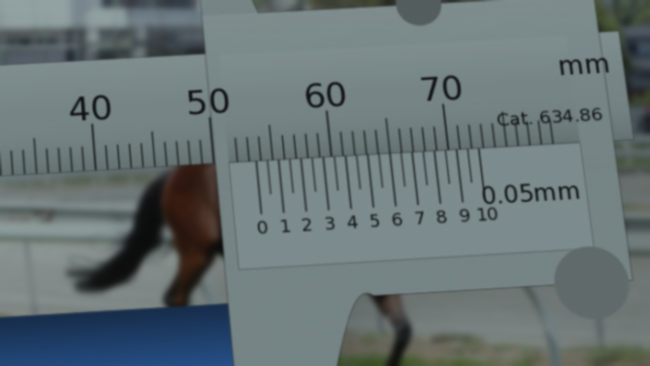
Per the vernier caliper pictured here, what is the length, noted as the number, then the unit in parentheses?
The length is 53.6 (mm)
